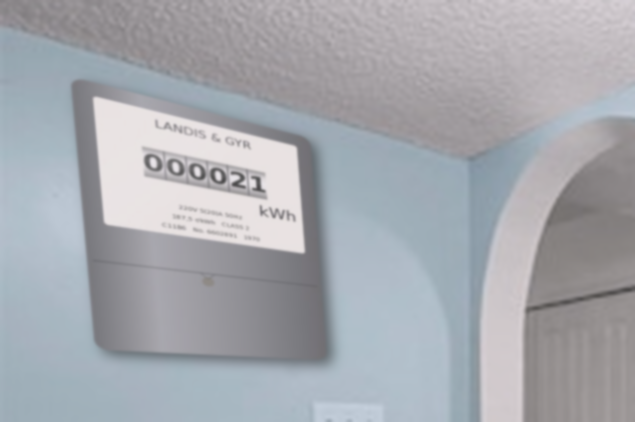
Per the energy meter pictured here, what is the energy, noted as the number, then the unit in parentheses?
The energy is 21 (kWh)
